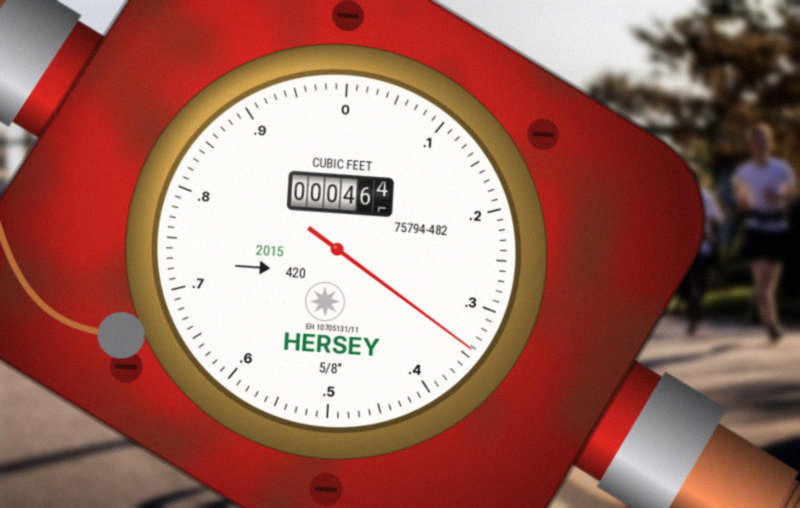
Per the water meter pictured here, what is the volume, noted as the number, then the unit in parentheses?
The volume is 464.34 (ft³)
